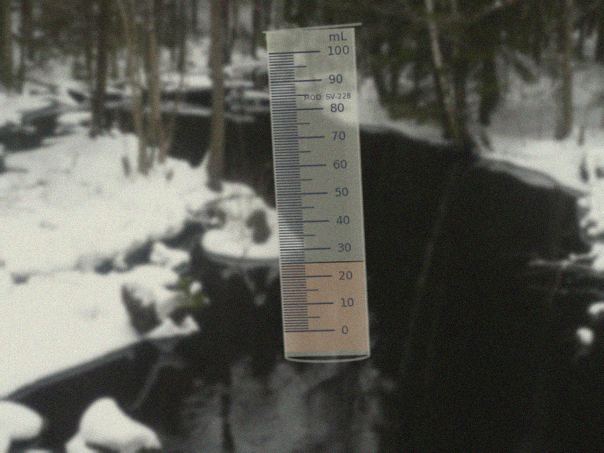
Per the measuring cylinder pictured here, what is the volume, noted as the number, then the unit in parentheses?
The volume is 25 (mL)
